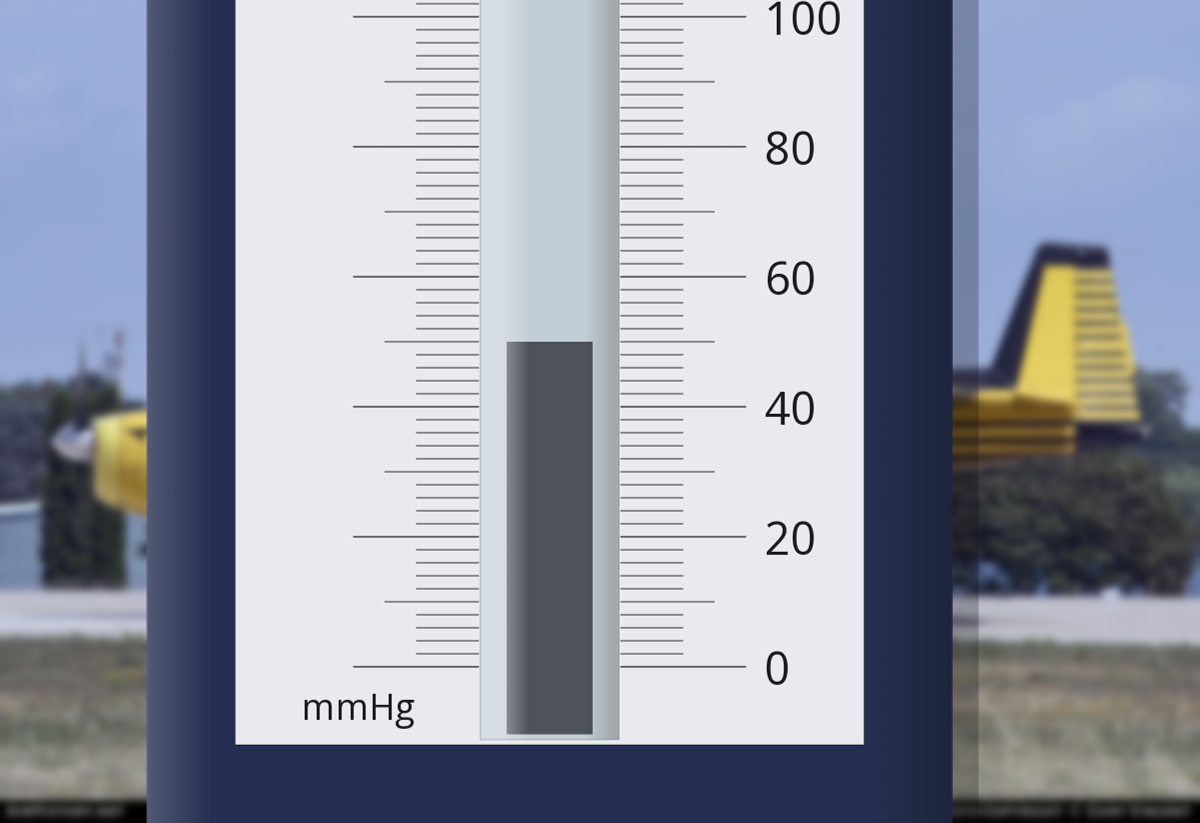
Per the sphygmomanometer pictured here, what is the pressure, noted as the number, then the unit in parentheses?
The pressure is 50 (mmHg)
